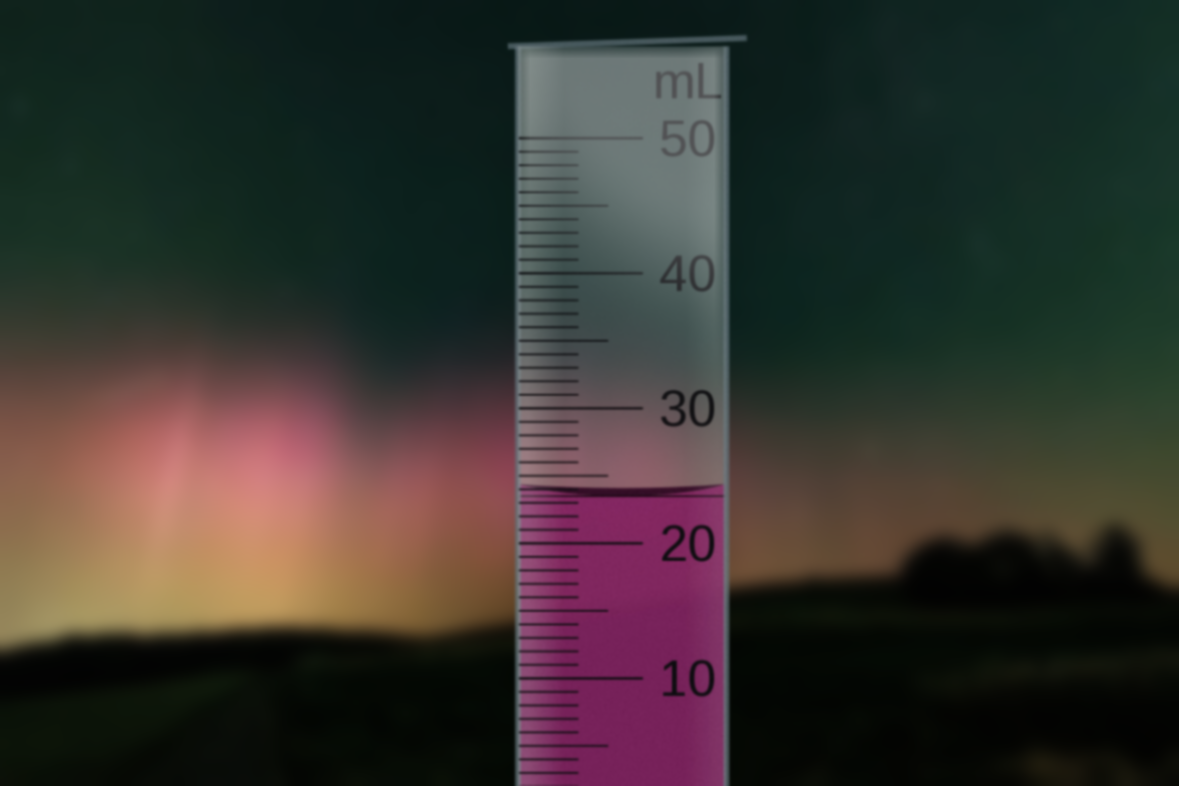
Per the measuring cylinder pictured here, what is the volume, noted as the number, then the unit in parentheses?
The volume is 23.5 (mL)
